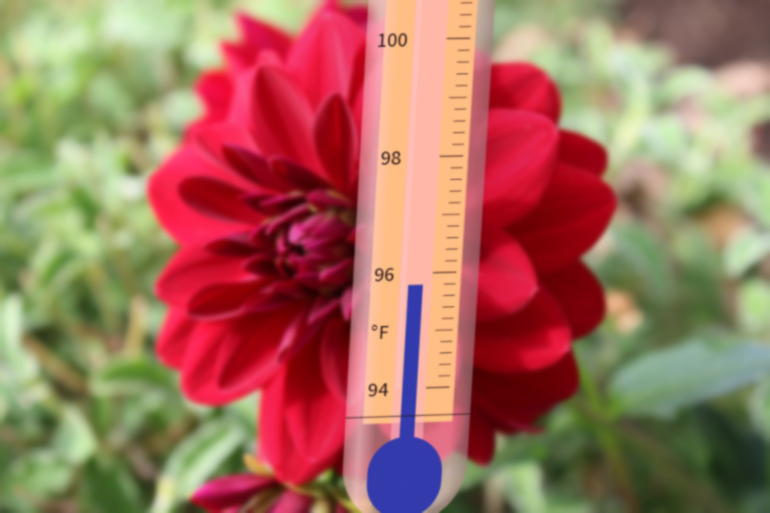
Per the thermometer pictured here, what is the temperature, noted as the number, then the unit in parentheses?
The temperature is 95.8 (°F)
